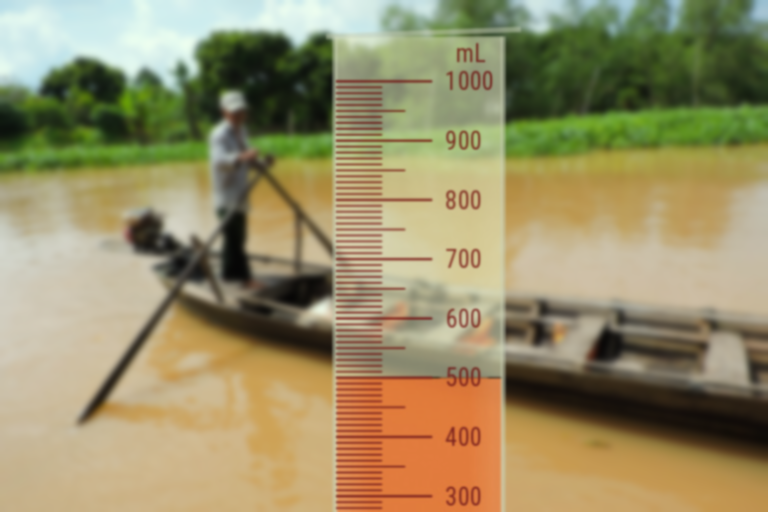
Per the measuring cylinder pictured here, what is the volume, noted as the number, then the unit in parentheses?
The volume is 500 (mL)
